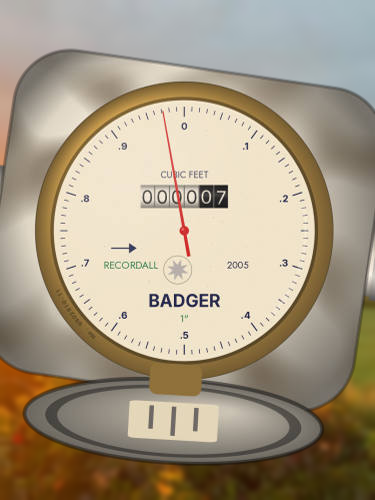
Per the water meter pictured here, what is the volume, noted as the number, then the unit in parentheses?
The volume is 6.97 (ft³)
